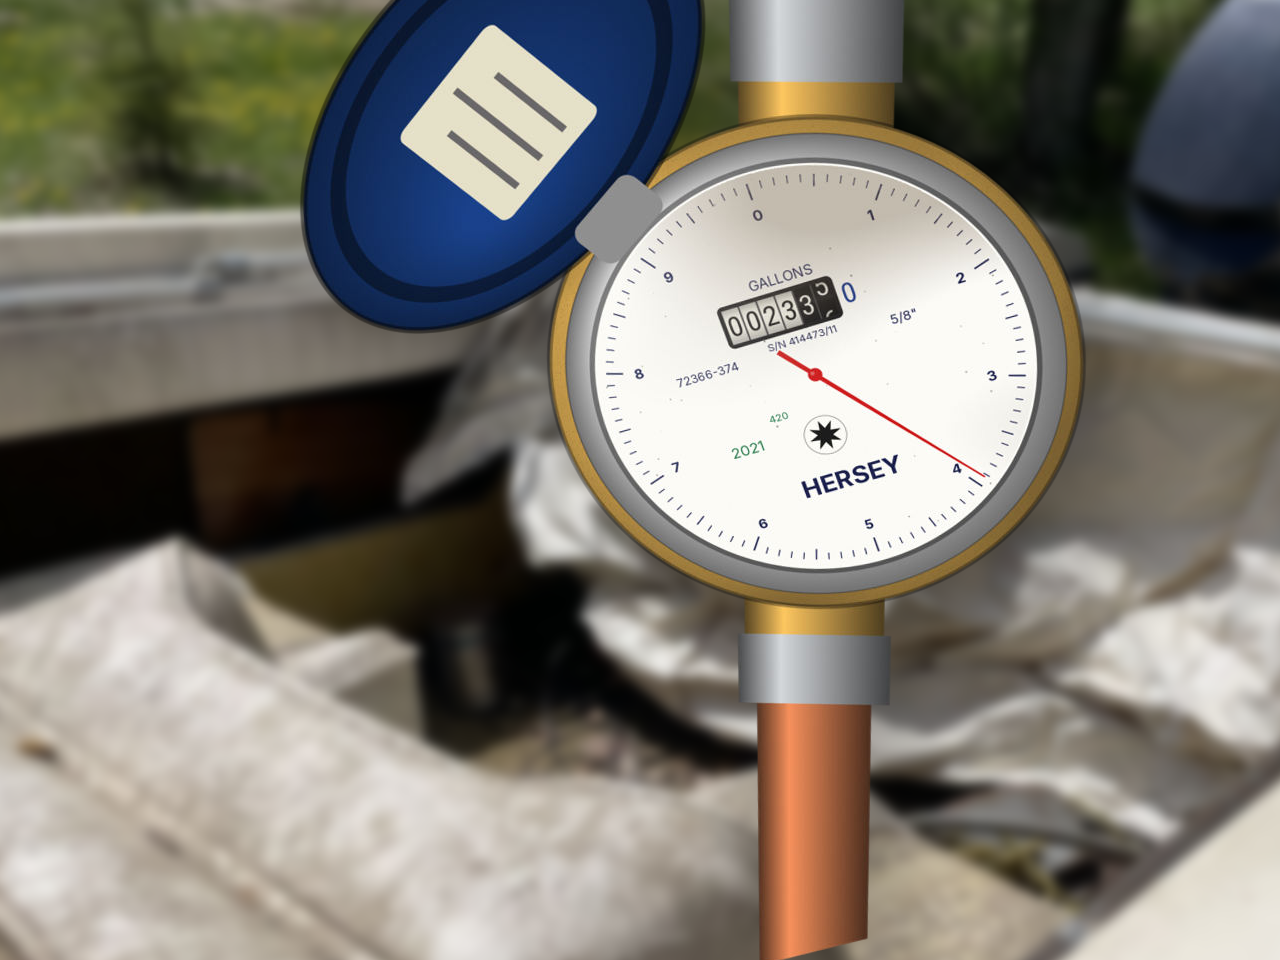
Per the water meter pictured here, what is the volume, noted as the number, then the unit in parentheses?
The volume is 23353.9 (gal)
